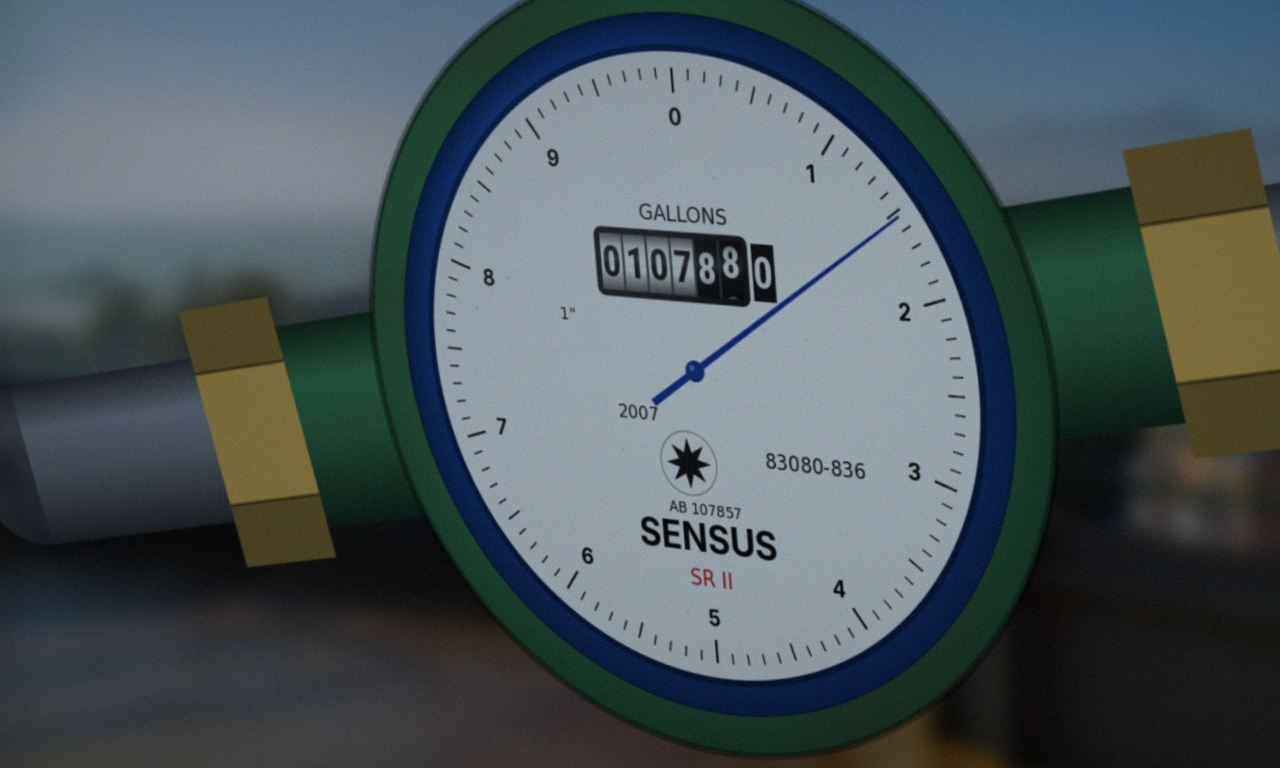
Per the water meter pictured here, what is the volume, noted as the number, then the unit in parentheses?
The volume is 107881.5 (gal)
